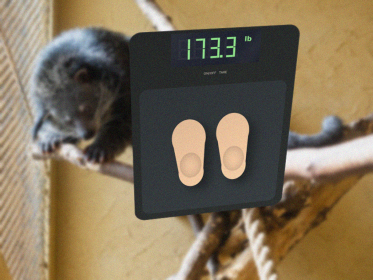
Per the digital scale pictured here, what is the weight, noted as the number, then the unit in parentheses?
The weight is 173.3 (lb)
